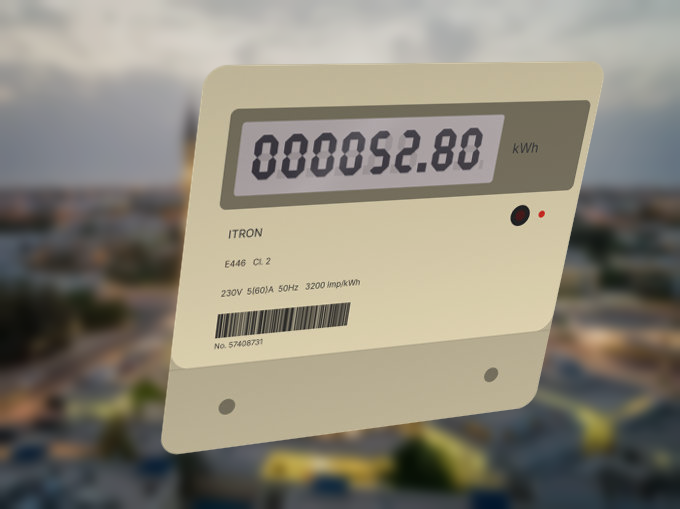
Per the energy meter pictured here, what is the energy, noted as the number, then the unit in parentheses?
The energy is 52.80 (kWh)
